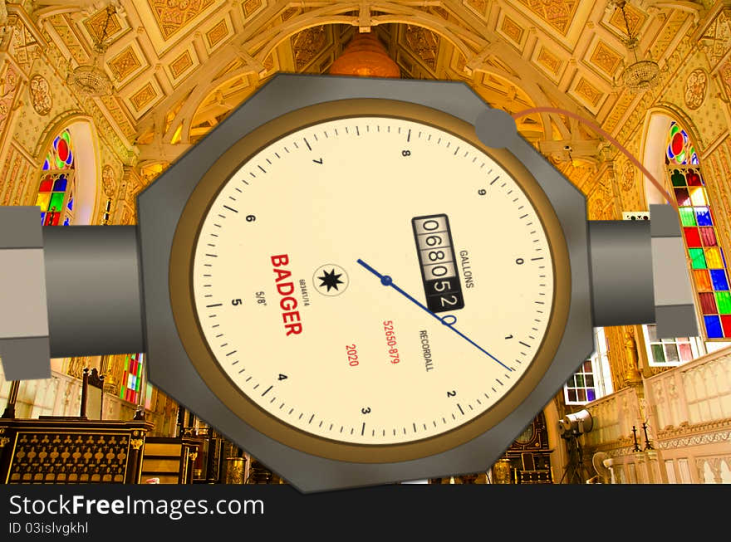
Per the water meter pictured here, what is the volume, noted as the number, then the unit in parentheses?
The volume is 680521.3 (gal)
